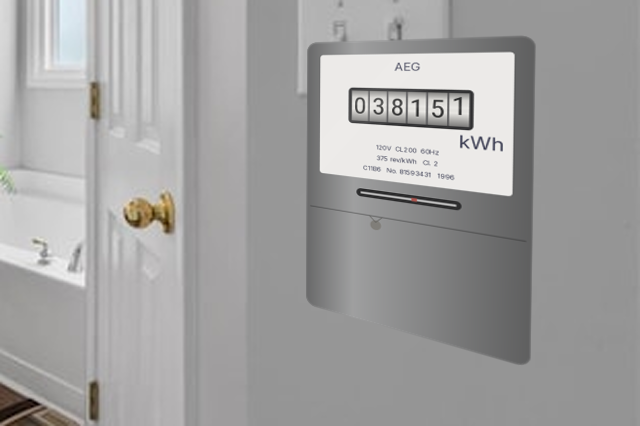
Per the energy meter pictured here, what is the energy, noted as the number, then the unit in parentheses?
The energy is 38151 (kWh)
